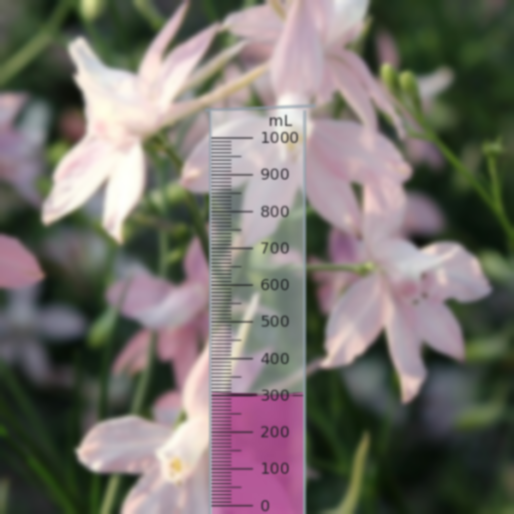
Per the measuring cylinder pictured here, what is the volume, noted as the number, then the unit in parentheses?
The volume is 300 (mL)
